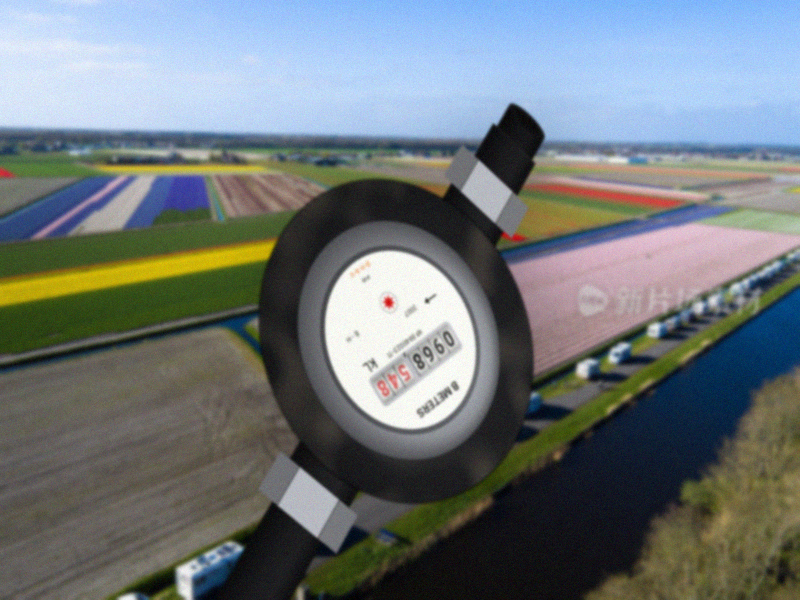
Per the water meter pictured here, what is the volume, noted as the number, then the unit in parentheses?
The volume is 968.548 (kL)
